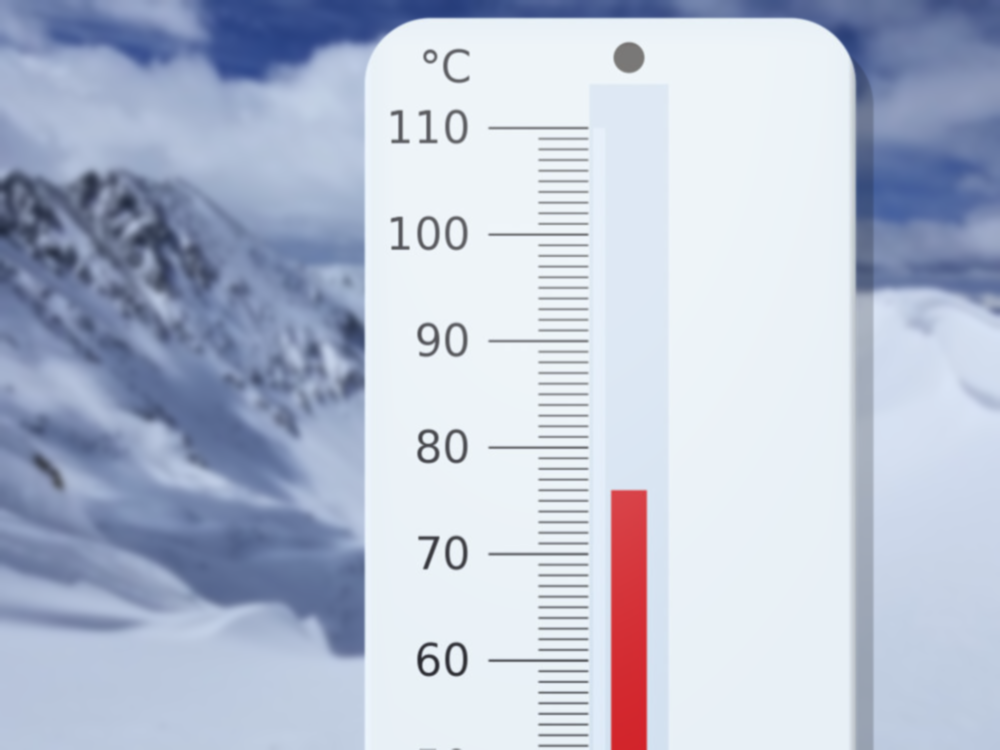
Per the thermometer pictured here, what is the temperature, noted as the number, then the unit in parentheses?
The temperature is 76 (°C)
